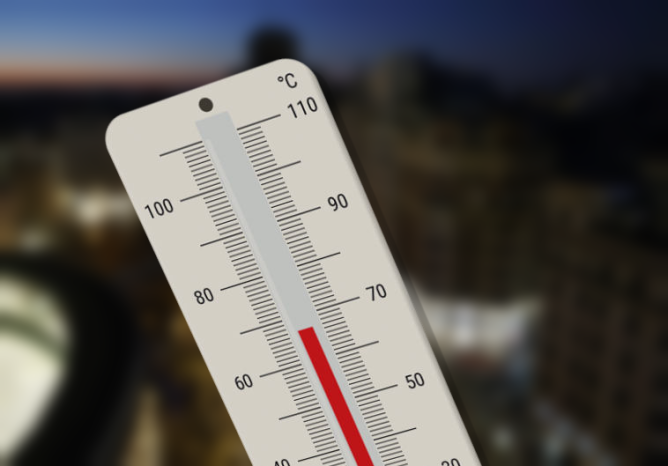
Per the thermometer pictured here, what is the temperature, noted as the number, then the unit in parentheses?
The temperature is 67 (°C)
